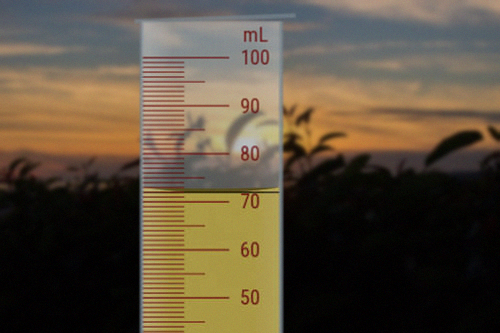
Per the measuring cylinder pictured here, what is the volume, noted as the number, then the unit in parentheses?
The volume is 72 (mL)
